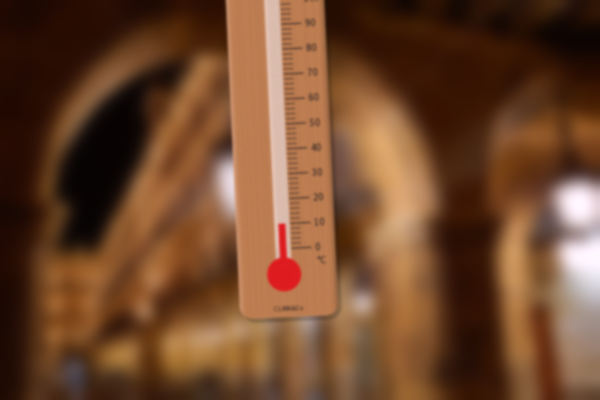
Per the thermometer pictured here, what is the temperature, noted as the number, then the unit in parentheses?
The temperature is 10 (°C)
